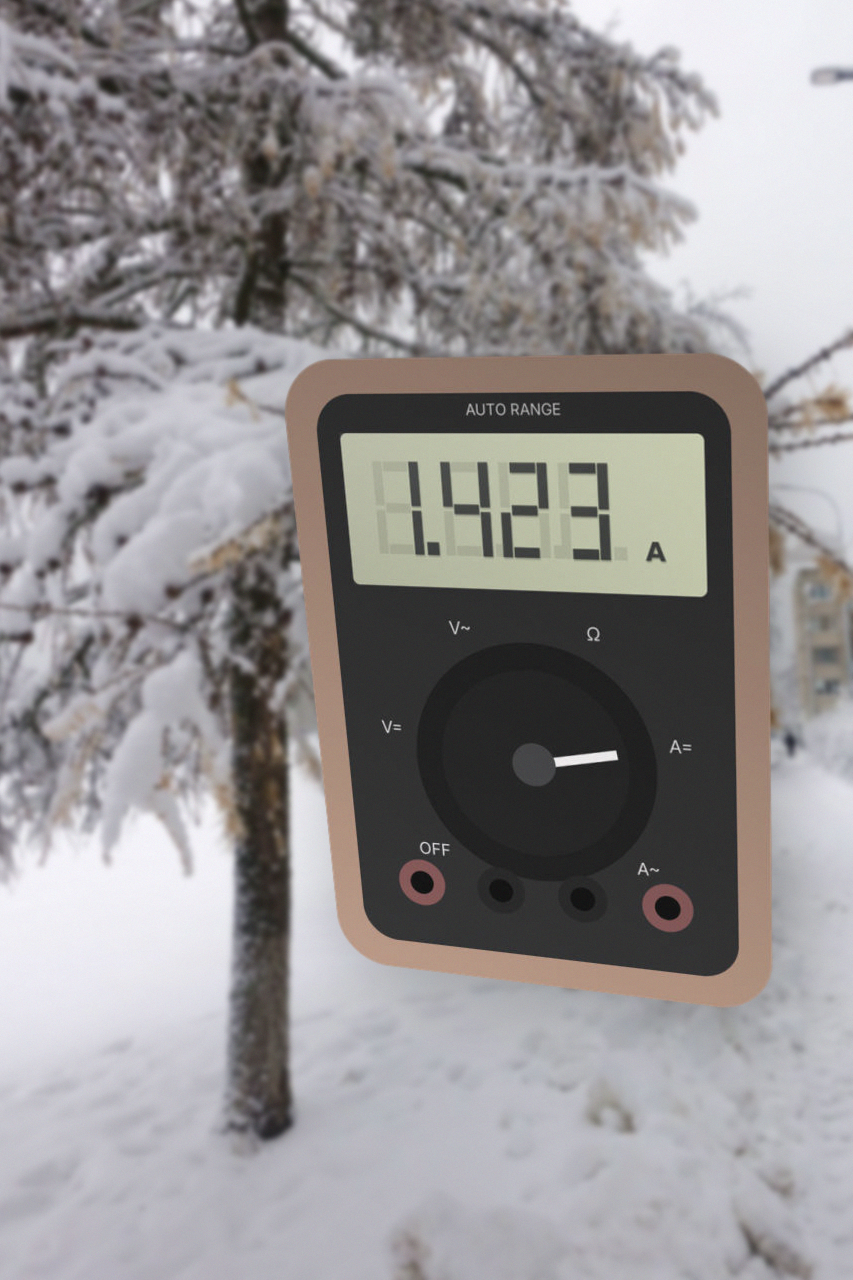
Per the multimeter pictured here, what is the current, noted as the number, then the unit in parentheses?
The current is 1.423 (A)
